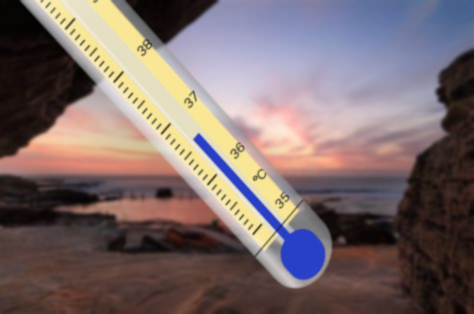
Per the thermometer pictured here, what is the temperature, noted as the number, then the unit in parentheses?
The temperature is 36.6 (°C)
